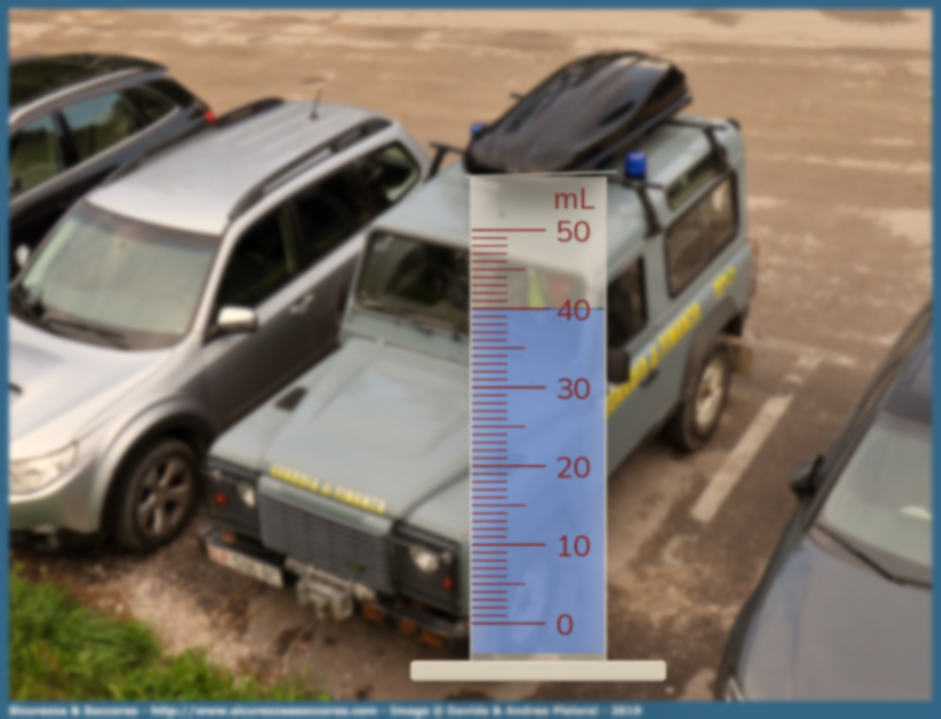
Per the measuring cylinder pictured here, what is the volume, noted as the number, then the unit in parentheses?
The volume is 40 (mL)
